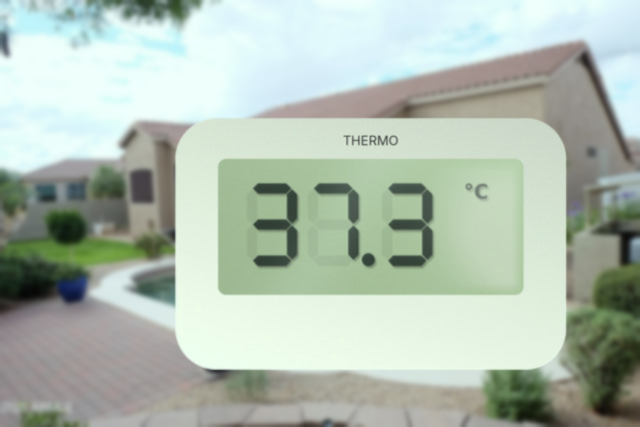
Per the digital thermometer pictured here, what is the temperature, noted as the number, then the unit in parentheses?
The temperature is 37.3 (°C)
